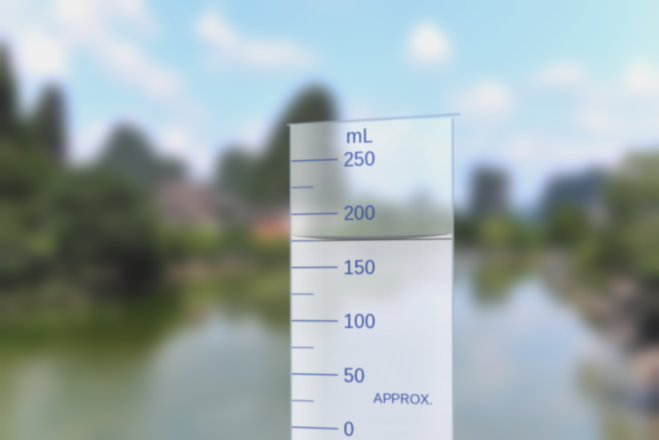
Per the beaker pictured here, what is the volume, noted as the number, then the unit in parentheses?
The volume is 175 (mL)
